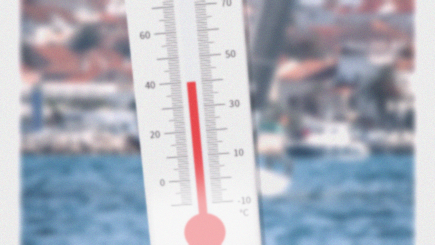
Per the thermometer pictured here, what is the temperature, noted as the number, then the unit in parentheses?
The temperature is 40 (°C)
